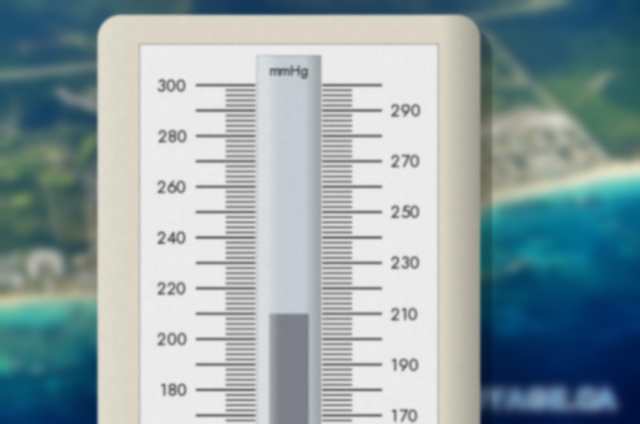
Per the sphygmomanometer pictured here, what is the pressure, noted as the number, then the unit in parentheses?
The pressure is 210 (mmHg)
